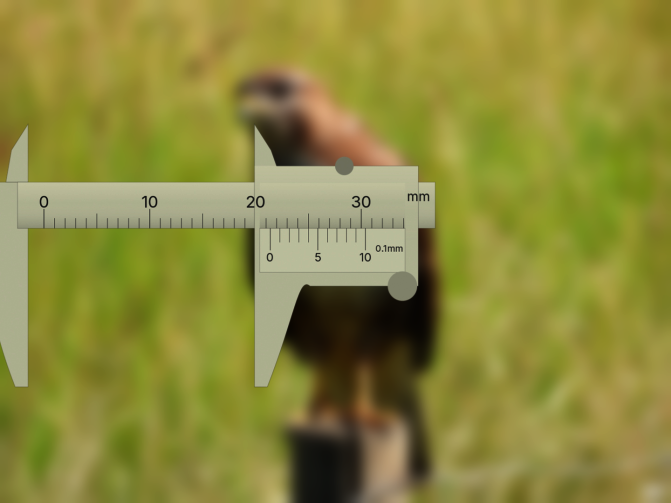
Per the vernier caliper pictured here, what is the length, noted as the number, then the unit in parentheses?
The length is 21.4 (mm)
